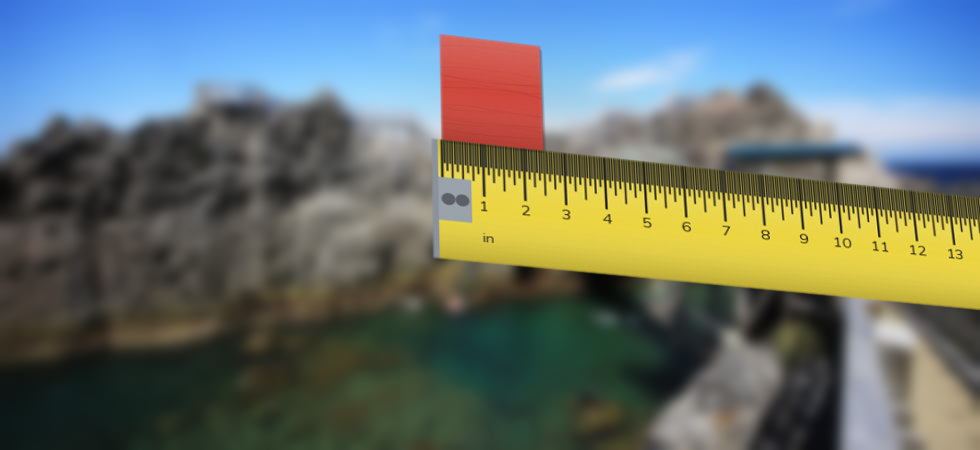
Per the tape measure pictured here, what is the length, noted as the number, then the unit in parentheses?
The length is 2.5 (in)
